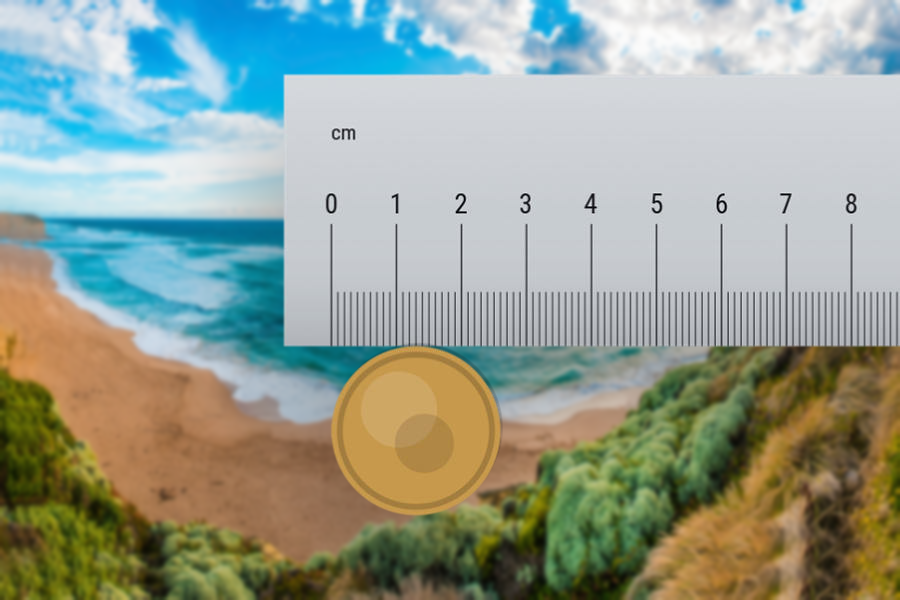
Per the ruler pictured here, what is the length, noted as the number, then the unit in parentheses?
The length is 2.6 (cm)
